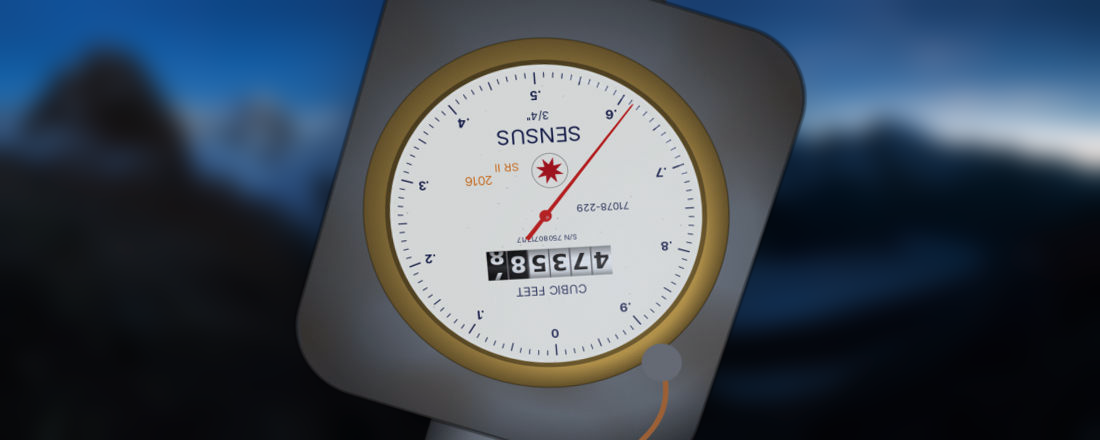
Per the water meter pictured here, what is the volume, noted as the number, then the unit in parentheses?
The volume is 473587.61 (ft³)
